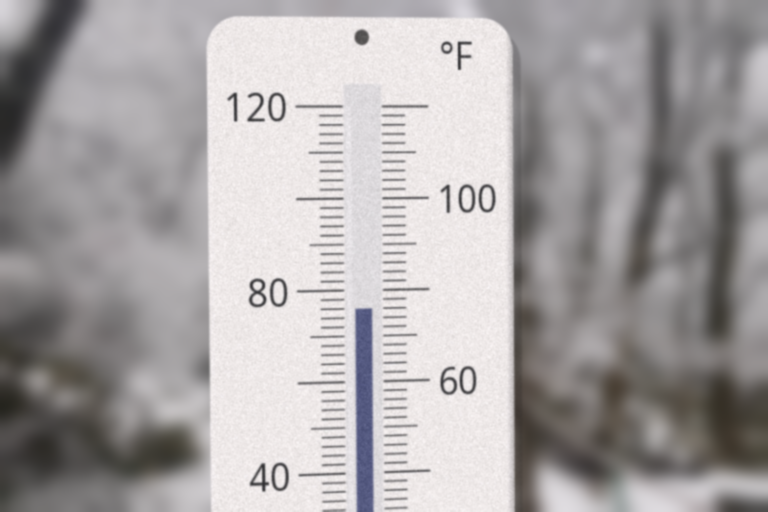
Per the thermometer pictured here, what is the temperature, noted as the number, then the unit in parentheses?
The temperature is 76 (°F)
